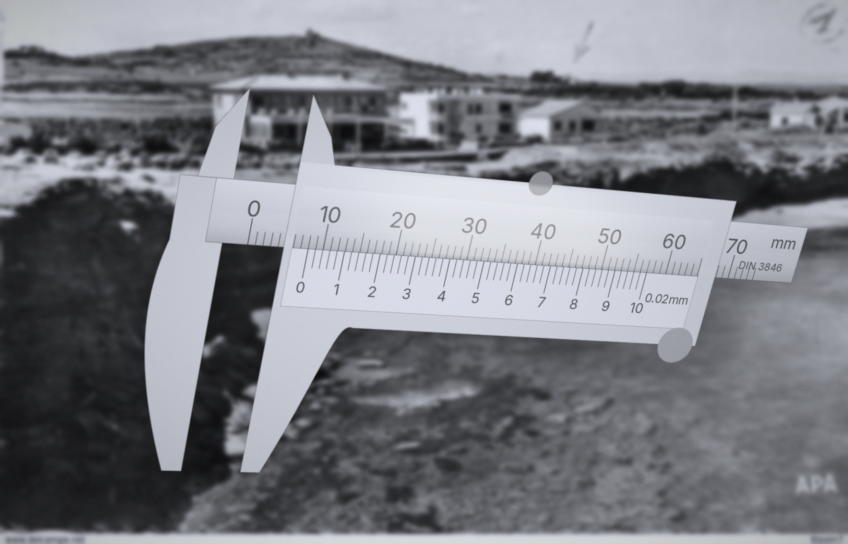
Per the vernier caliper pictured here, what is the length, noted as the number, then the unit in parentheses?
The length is 8.0 (mm)
